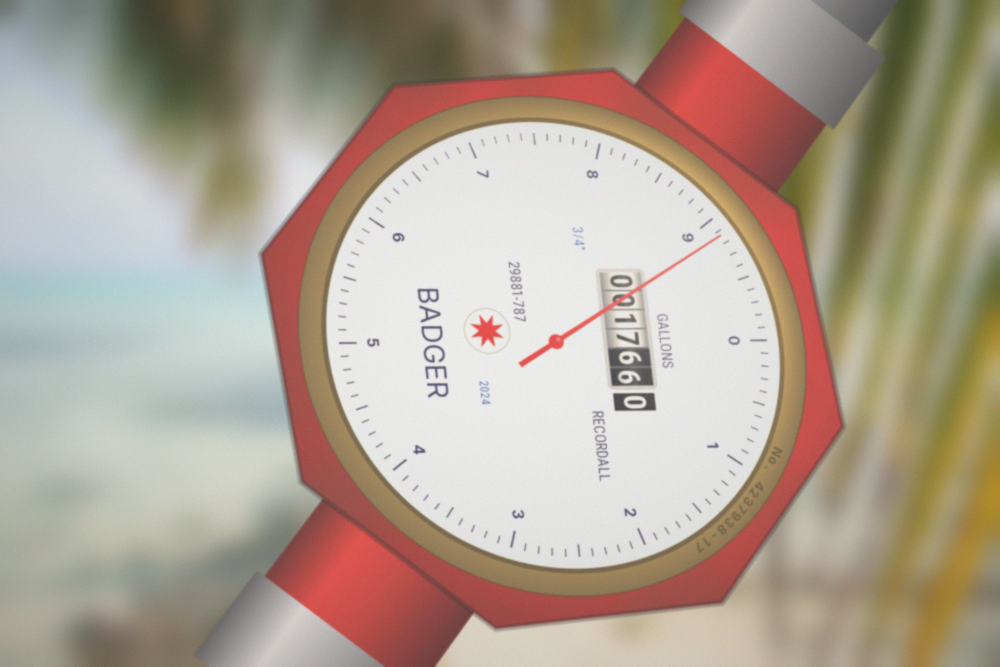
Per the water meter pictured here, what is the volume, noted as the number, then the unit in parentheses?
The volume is 17659.1 (gal)
